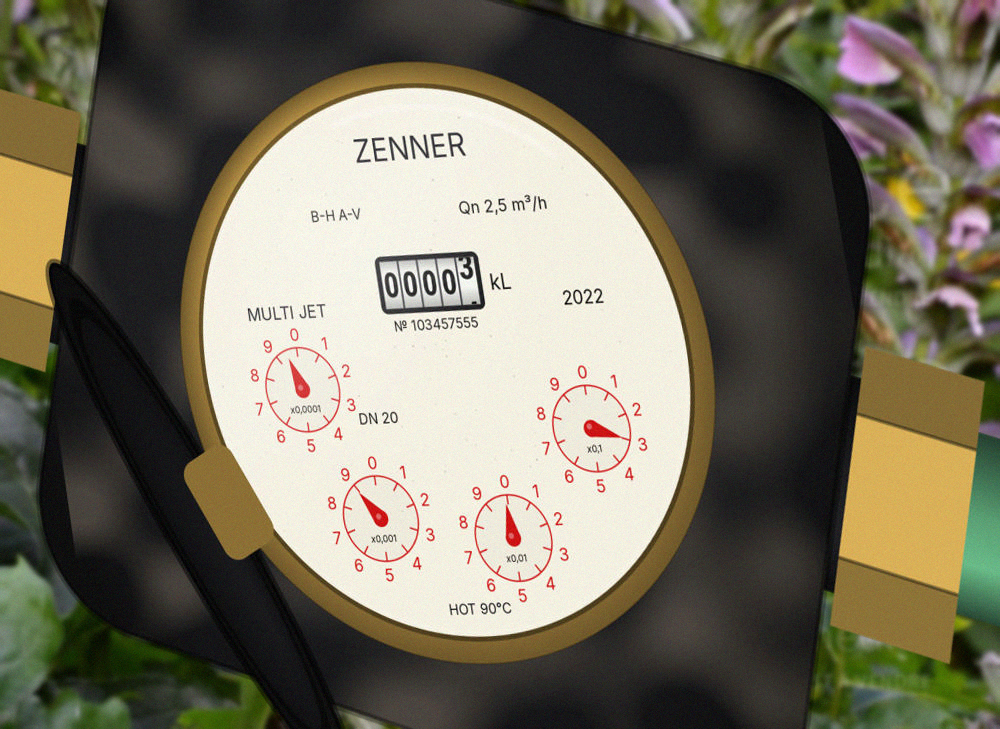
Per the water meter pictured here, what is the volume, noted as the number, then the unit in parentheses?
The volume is 3.2989 (kL)
